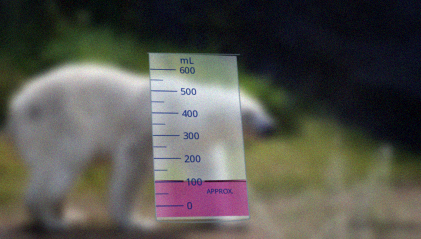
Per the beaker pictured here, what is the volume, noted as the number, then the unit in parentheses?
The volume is 100 (mL)
